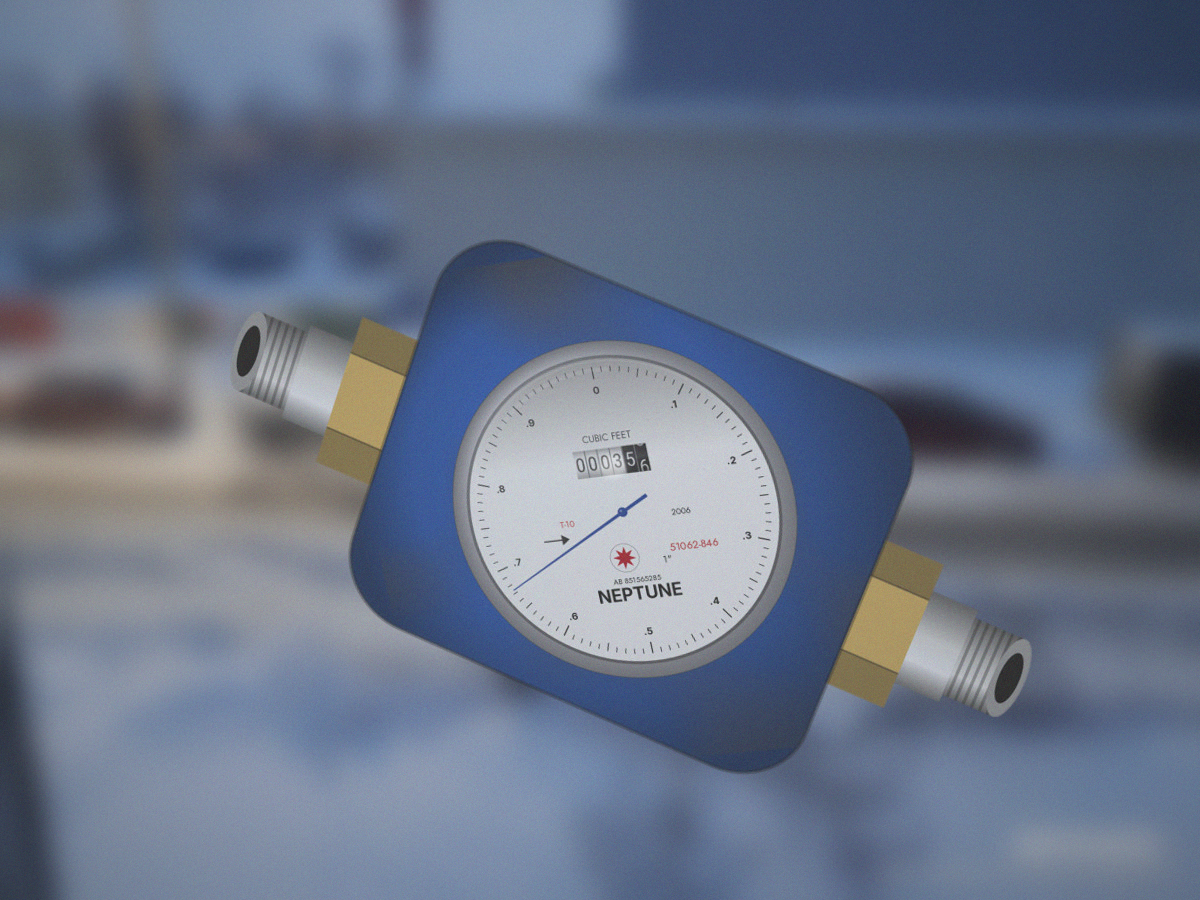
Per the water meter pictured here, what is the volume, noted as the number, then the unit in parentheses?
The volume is 355.67 (ft³)
